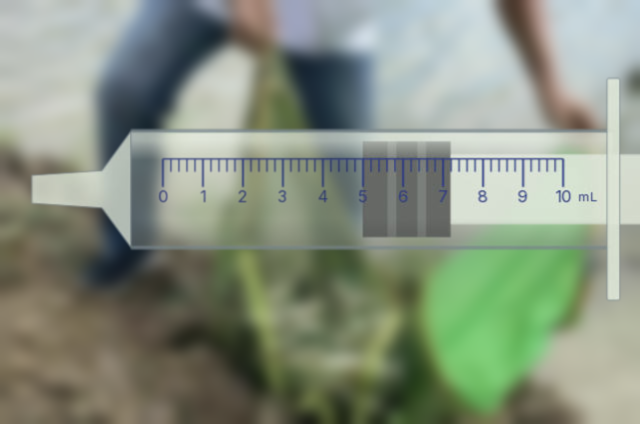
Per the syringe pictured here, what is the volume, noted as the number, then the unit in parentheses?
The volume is 5 (mL)
